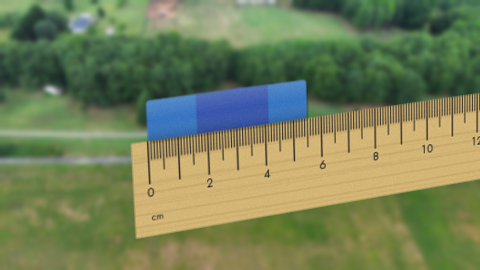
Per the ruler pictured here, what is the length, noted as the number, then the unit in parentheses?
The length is 5.5 (cm)
